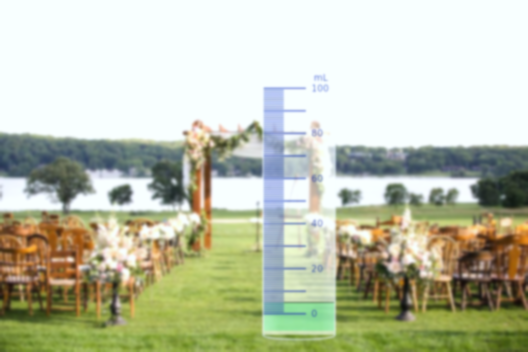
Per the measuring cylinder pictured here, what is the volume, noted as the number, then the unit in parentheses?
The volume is 5 (mL)
